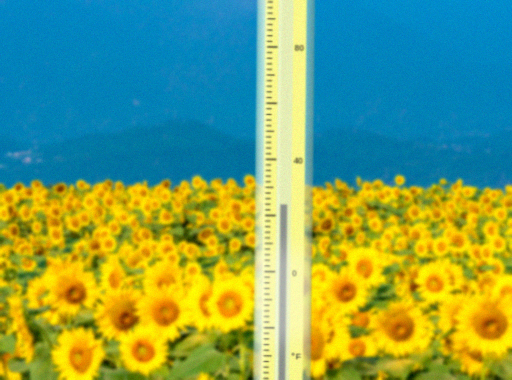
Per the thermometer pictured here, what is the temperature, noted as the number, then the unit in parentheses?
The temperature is 24 (°F)
